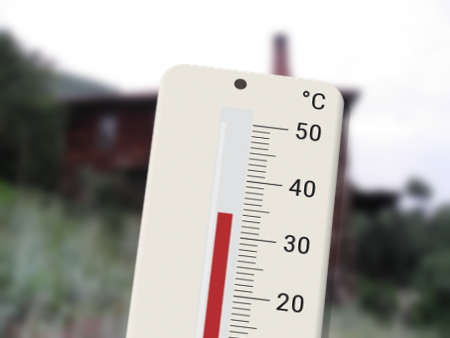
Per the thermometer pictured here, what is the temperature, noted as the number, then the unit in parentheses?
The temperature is 34 (°C)
